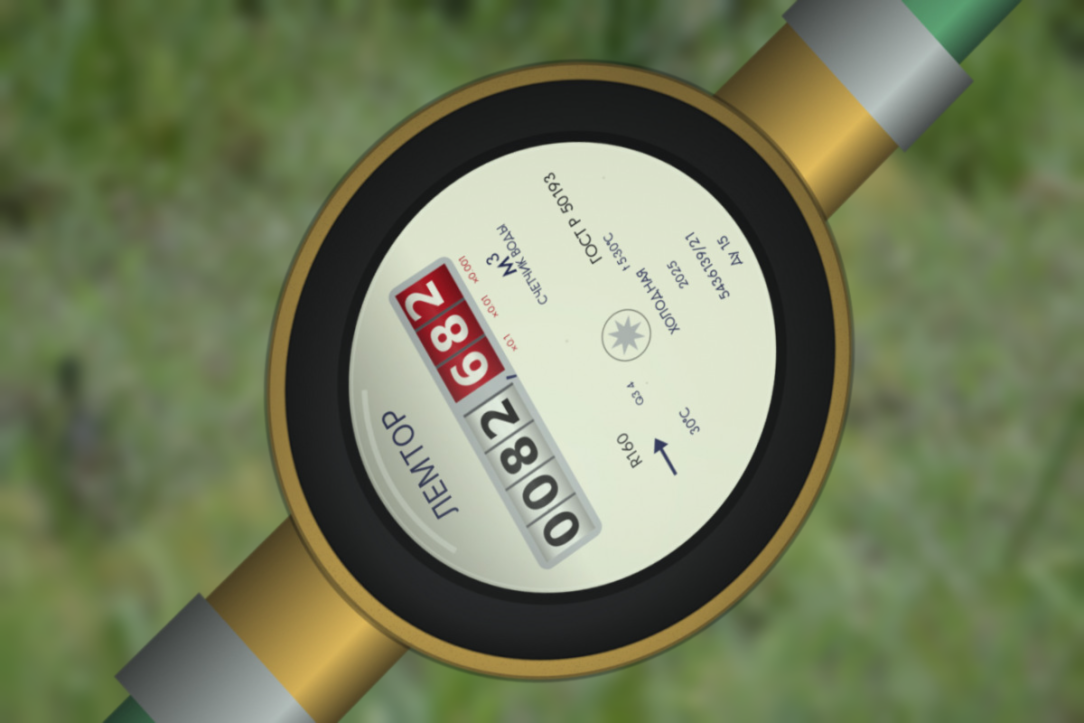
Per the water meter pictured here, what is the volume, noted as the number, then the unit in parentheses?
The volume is 82.682 (m³)
